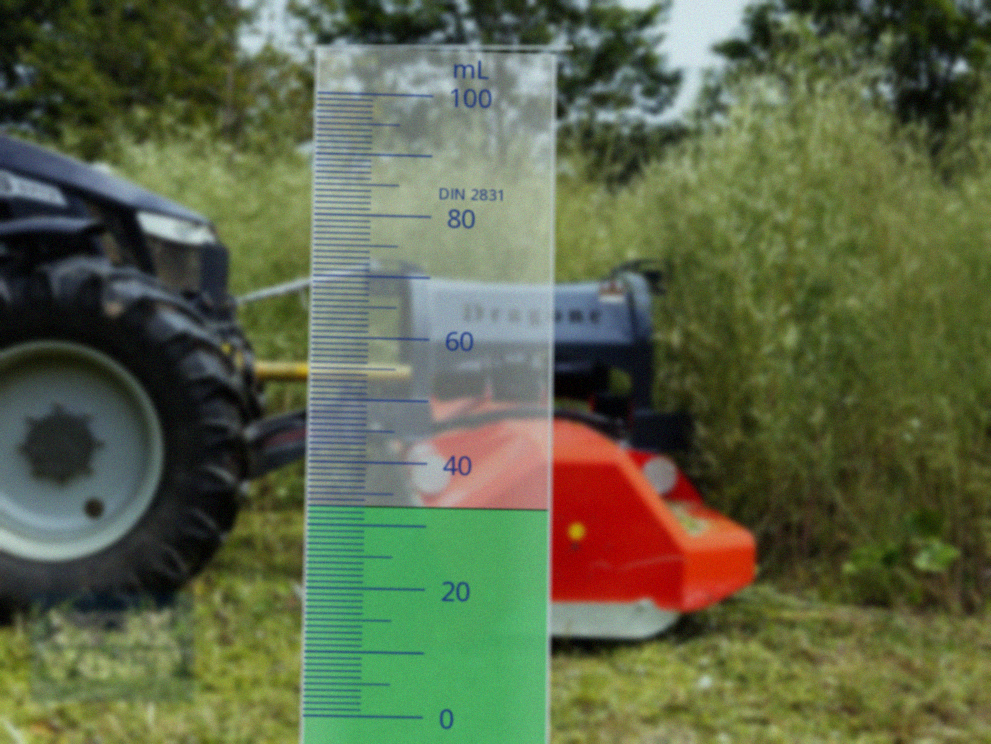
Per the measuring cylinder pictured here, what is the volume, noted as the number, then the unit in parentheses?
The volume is 33 (mL)
